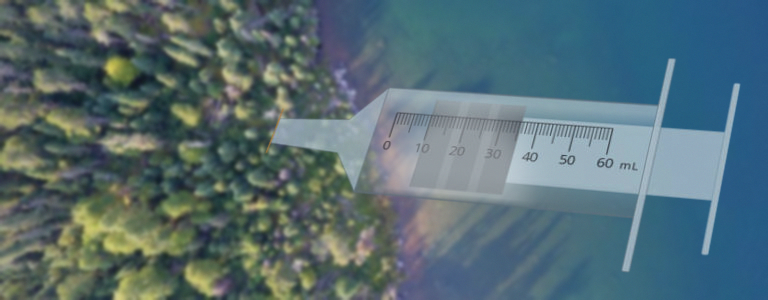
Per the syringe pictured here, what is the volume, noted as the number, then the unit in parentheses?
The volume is 10 (mL)
